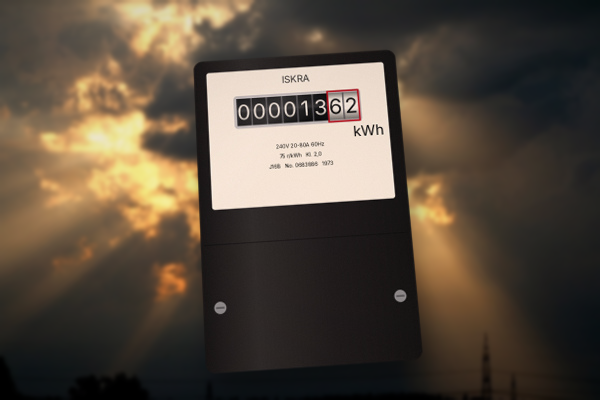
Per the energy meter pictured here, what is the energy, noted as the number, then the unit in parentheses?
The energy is 13.62 (kWh)
